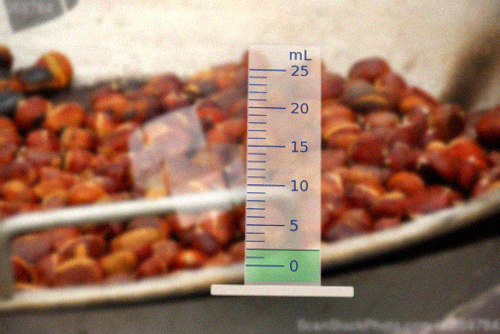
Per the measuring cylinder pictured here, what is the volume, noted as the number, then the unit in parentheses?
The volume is 2 (mL)
